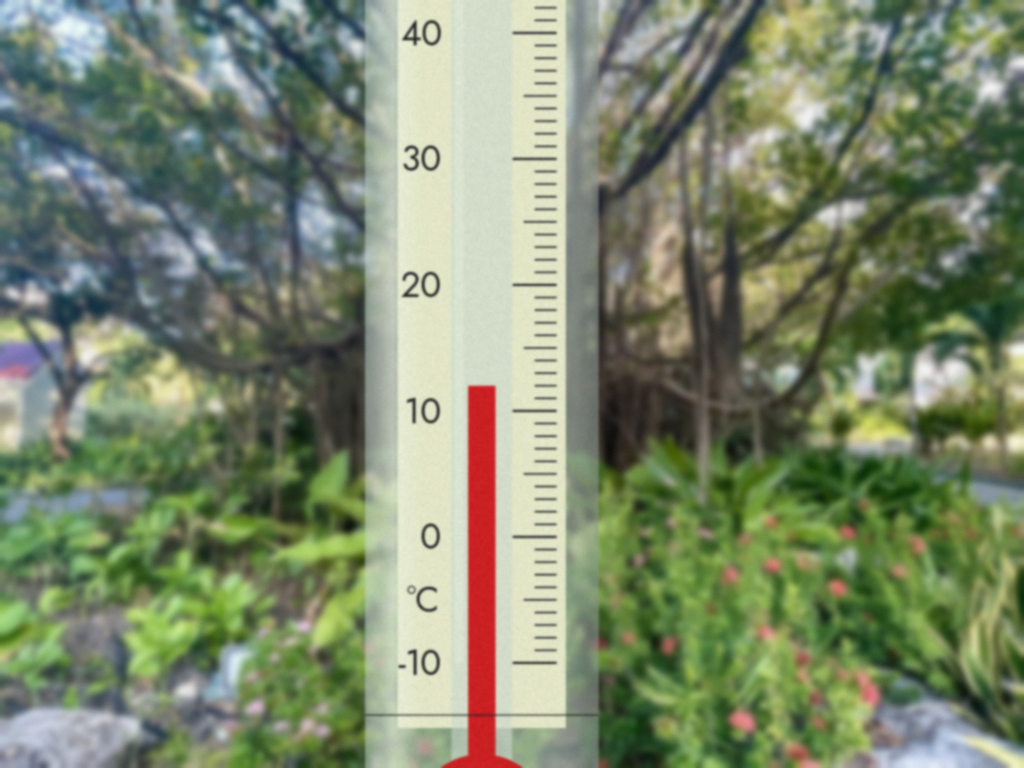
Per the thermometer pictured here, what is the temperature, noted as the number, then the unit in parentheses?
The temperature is 12 (°C)
